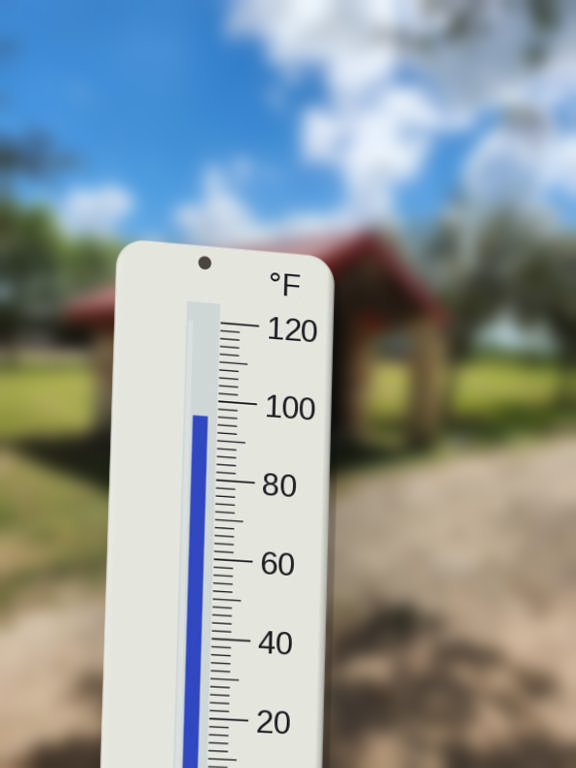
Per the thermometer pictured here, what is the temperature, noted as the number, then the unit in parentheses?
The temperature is 96 (°F)
